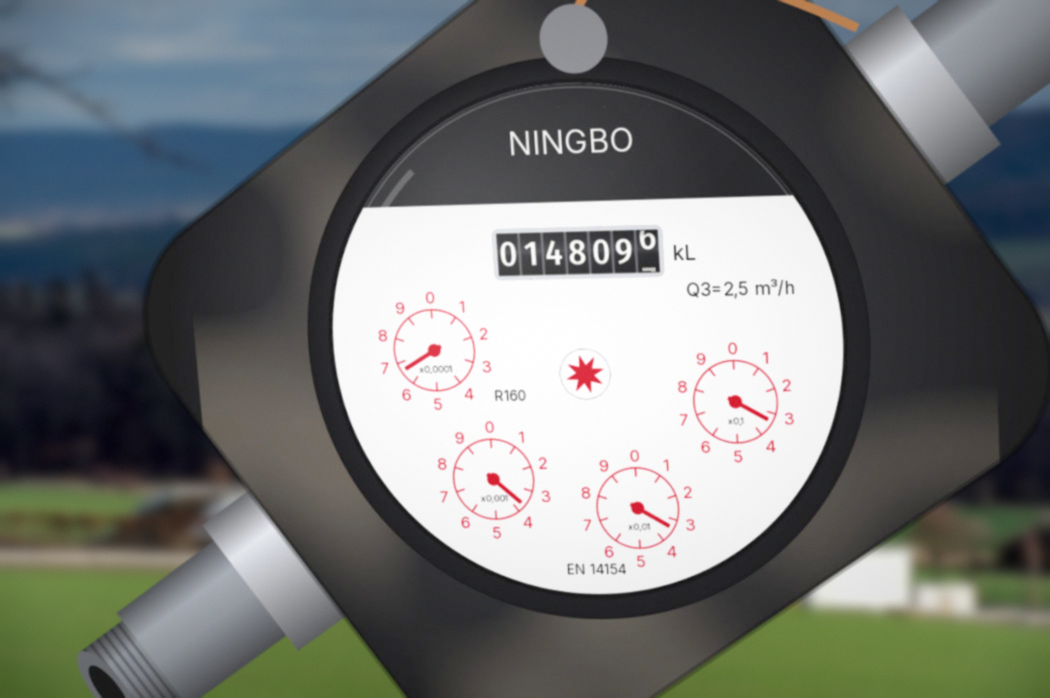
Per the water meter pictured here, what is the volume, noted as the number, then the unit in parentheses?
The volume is 148096.3336 (kL)
